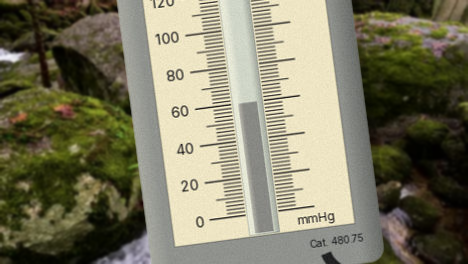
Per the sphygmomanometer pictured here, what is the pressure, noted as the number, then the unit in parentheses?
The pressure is 60 (mmHg)
